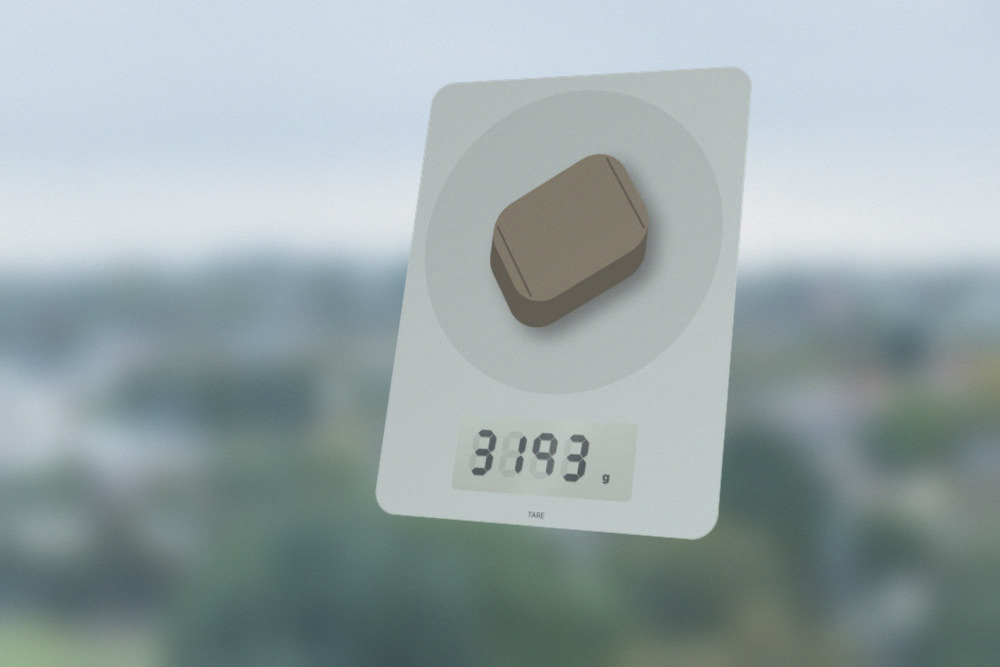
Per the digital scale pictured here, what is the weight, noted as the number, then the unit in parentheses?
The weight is 3193 (g)
